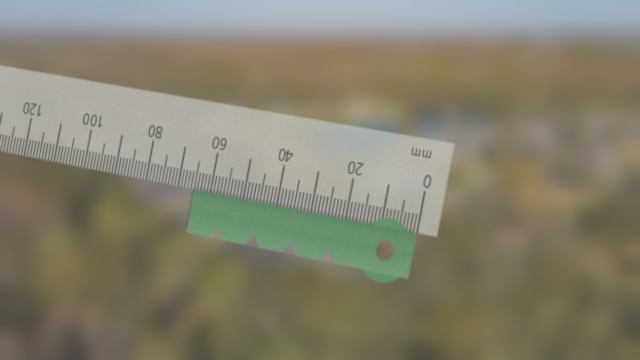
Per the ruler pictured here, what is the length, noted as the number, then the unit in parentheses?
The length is 65 (mm)
